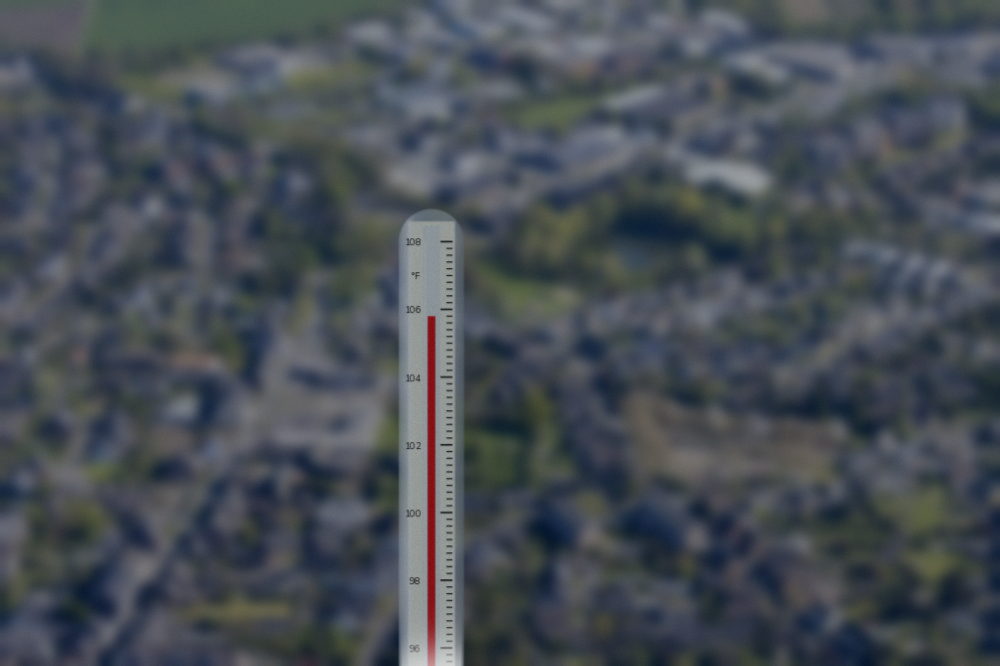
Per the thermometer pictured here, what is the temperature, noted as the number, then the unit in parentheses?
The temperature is 105.8 (°F)
